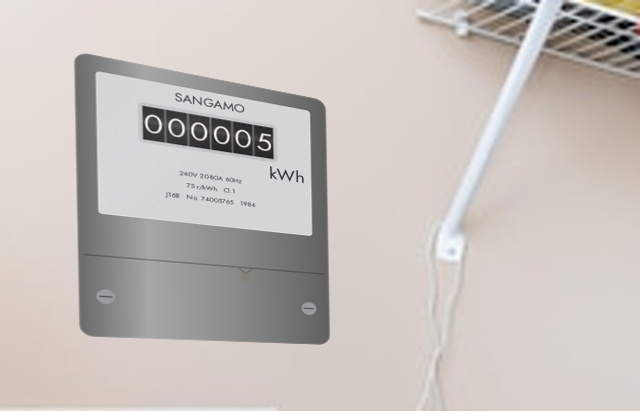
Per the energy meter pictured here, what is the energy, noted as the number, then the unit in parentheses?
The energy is 5 (kWh)
